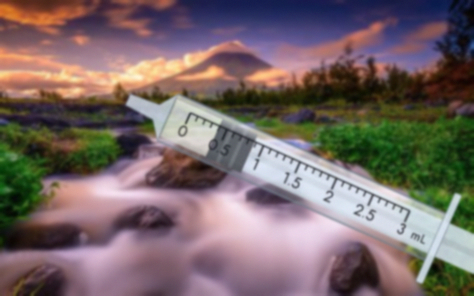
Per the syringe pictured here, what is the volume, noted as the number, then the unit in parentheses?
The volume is 0.4 (mL)
